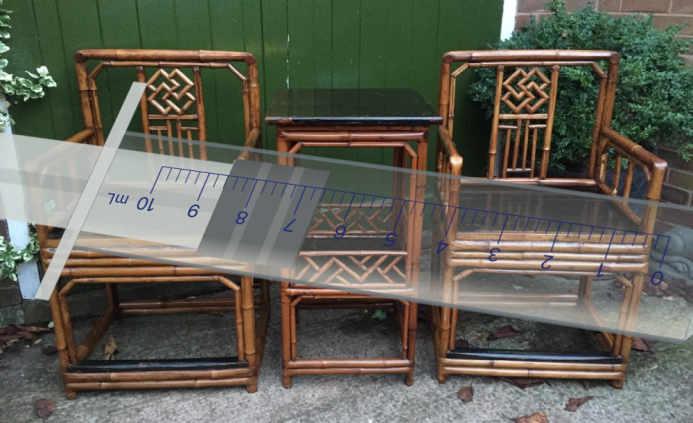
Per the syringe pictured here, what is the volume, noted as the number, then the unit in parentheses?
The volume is 6.6 (mL)
